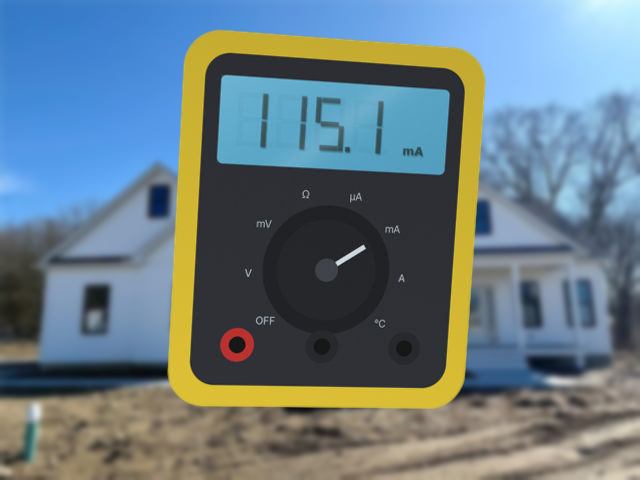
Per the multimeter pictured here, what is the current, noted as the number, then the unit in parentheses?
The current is 115.1 (mA)
